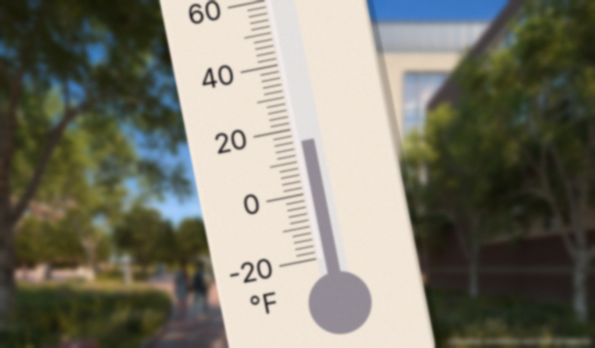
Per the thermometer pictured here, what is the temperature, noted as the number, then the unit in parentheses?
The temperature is 16 (°F)
